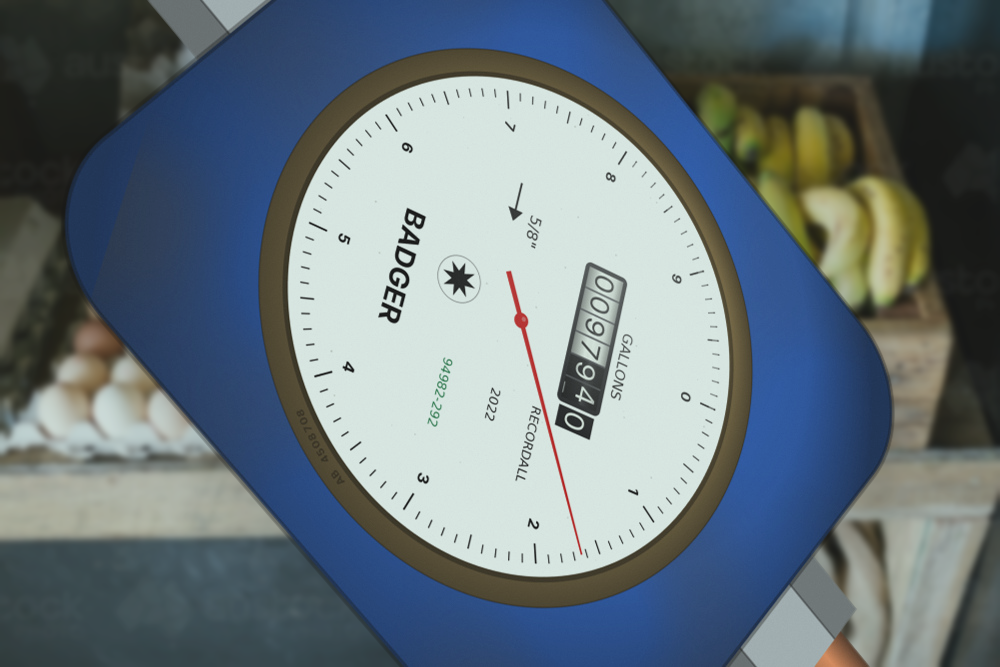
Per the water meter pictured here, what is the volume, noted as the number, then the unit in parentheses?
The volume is 97941.6 (gal)
